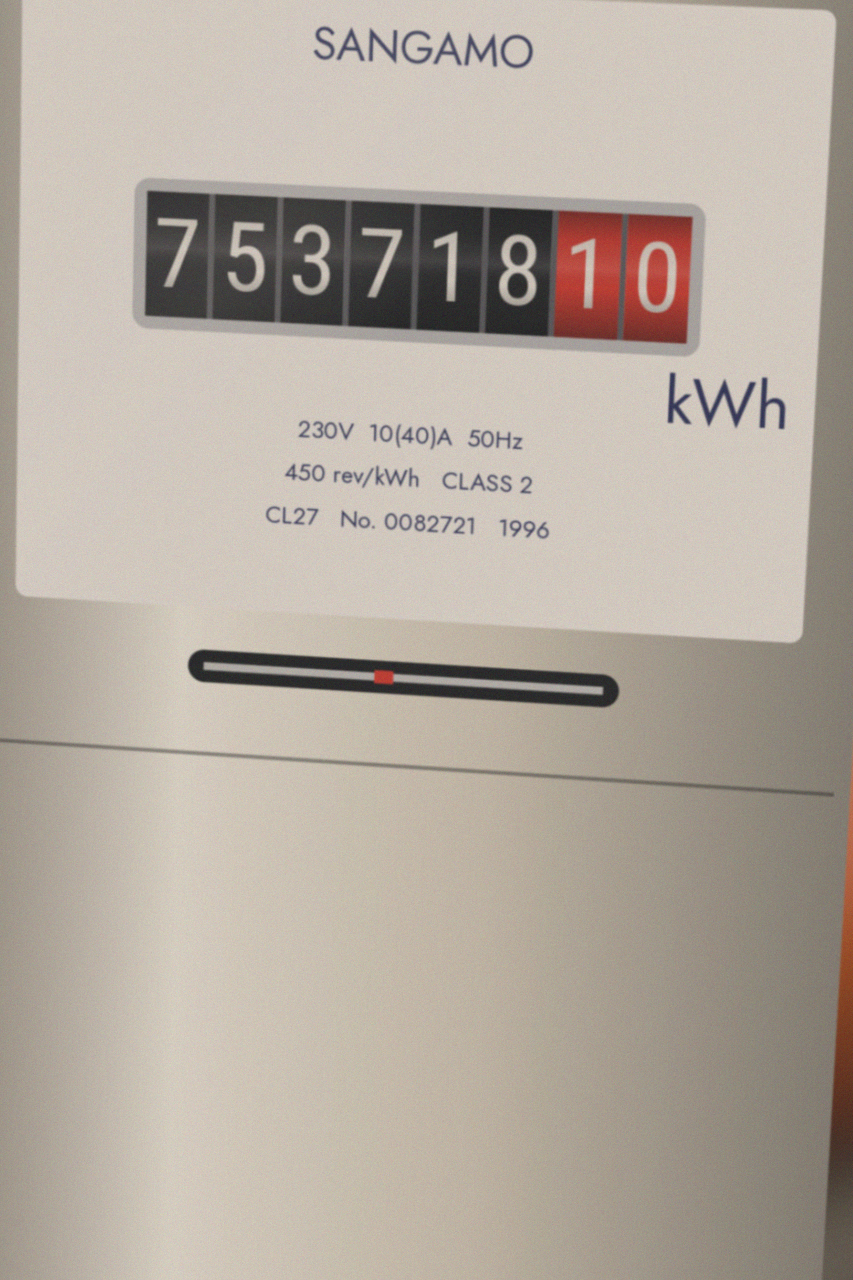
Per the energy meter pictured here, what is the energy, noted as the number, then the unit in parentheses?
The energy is 753718.10 (kWh)
